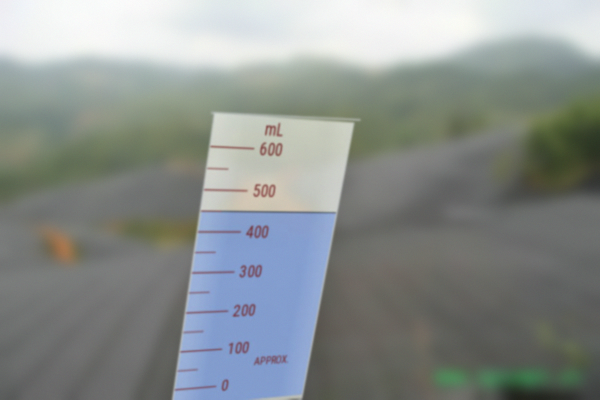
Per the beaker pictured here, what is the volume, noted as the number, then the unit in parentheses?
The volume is 450 (mL)
